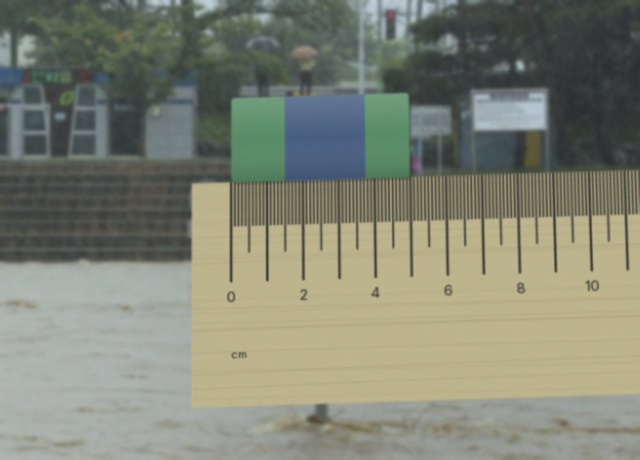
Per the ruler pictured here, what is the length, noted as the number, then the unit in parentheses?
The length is 5 (cm)
